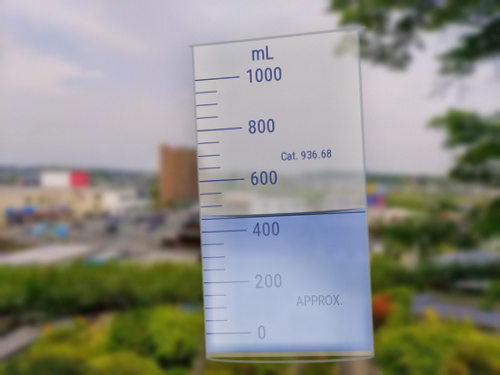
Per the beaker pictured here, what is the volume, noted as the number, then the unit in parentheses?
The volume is 450 (mL)
